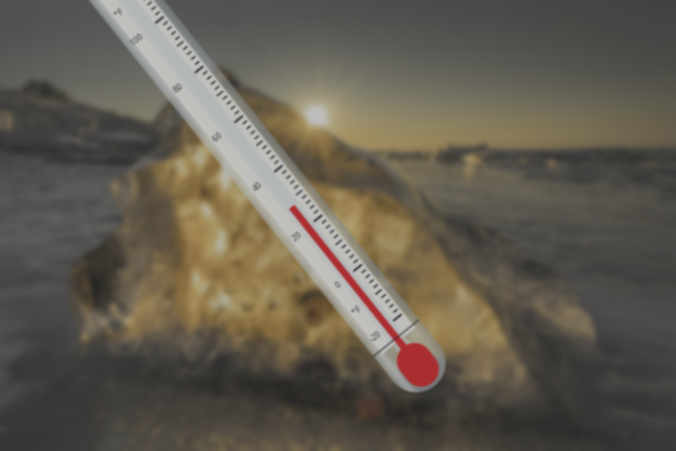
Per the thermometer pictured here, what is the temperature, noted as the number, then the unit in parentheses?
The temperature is 28 (°F)
